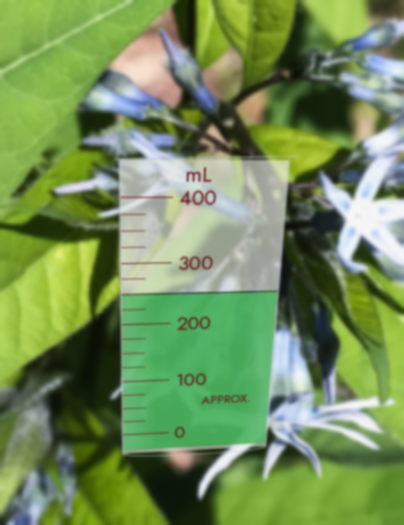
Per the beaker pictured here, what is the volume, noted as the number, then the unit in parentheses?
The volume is 250 (mL)
